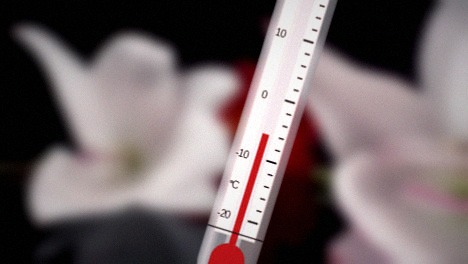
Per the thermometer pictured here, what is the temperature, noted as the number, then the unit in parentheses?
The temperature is -6 (°C)
